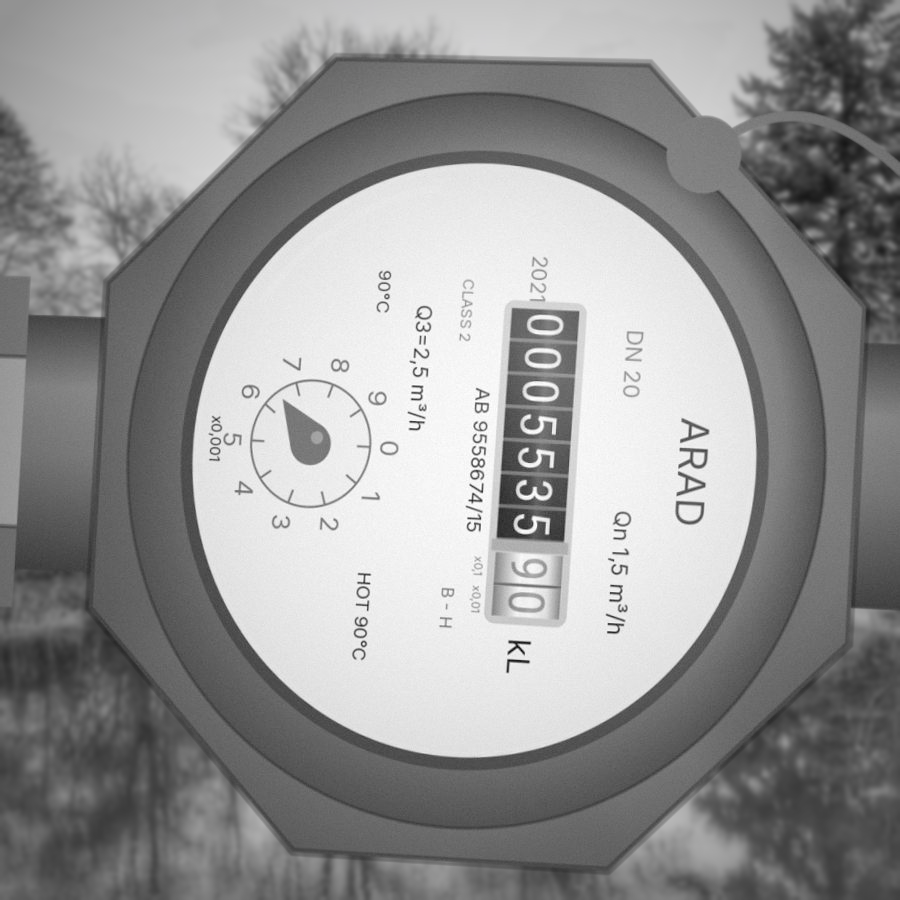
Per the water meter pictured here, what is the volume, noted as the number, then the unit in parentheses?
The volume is 5535.906 (kL)
